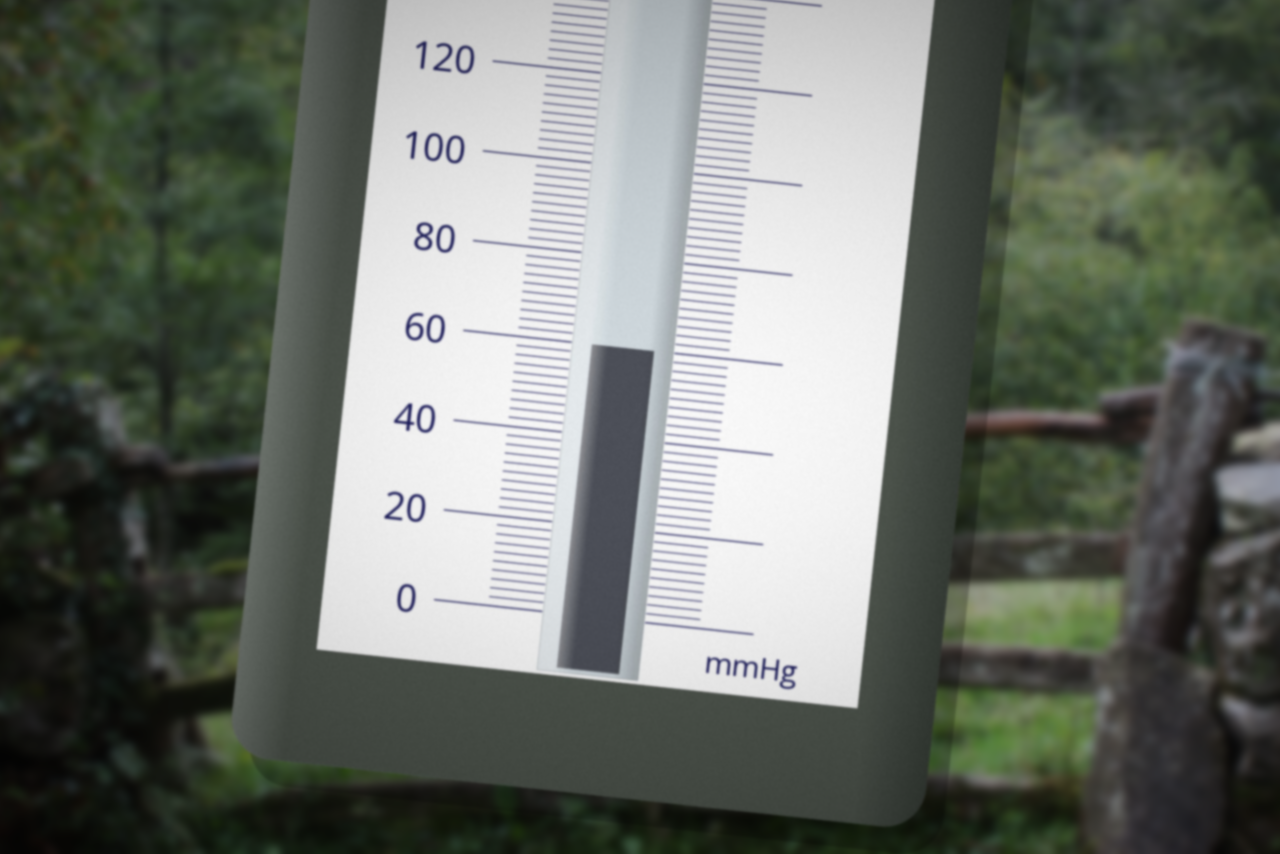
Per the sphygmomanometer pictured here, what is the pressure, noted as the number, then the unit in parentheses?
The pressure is 60 (mmHg)
